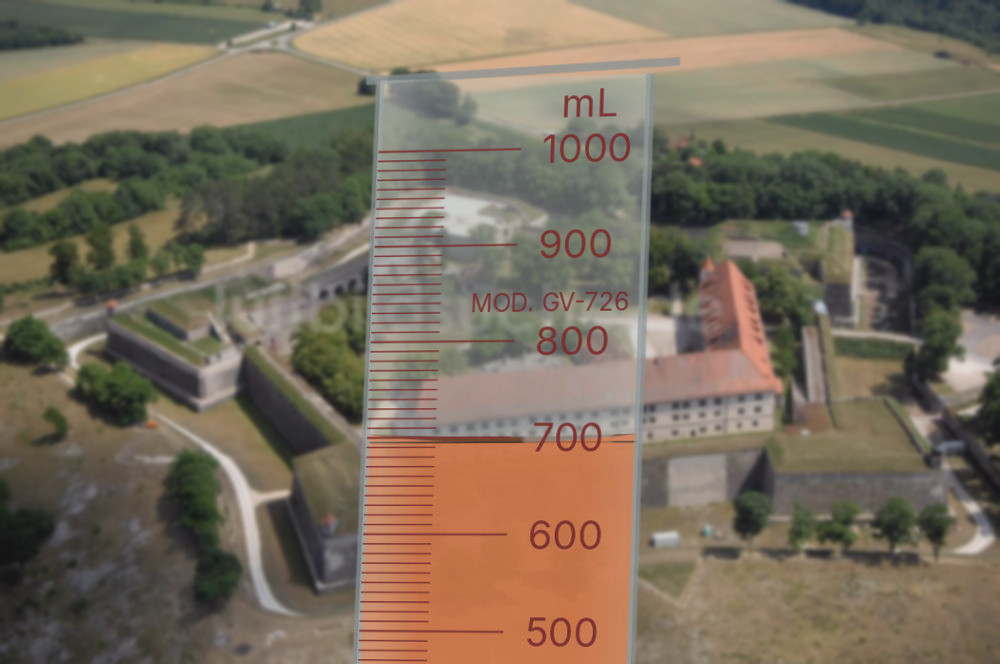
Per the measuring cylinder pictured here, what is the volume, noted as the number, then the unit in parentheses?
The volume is 695 (mL)
